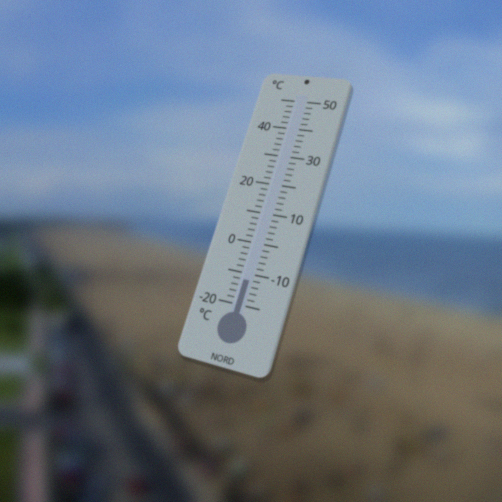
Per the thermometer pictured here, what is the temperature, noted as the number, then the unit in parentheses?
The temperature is -12 (°C)
